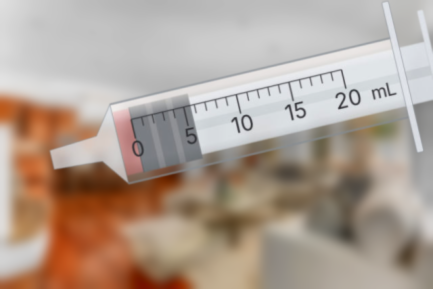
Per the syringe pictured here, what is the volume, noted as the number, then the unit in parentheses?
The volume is 0 (mL)
